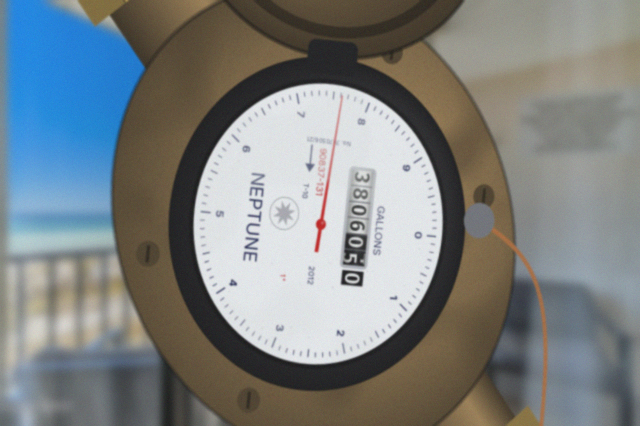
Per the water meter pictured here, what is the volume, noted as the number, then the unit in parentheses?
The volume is 3806047.6 (gal)
